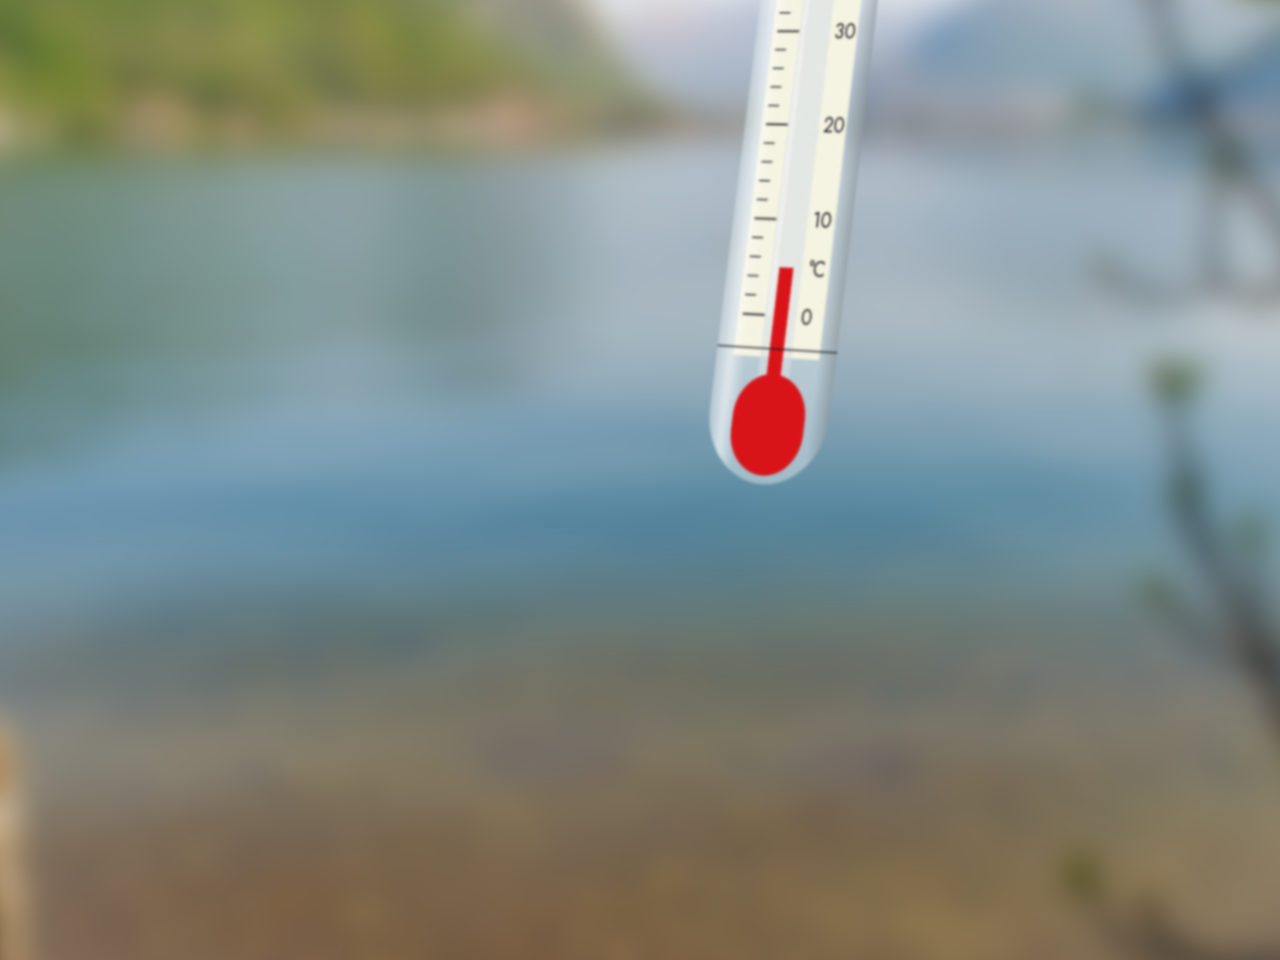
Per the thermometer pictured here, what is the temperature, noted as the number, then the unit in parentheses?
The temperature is 5 (°C)
